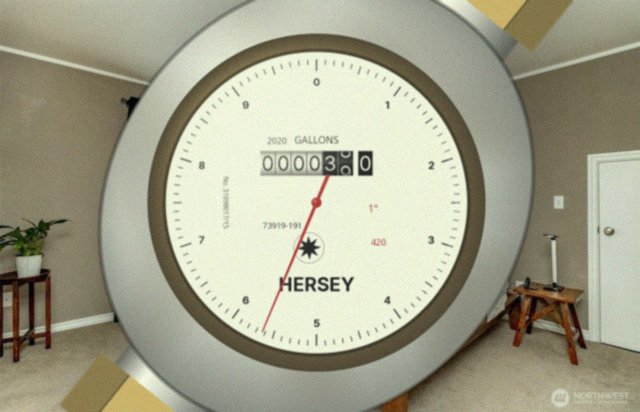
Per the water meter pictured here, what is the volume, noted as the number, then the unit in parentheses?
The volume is 385.6 (gal)
